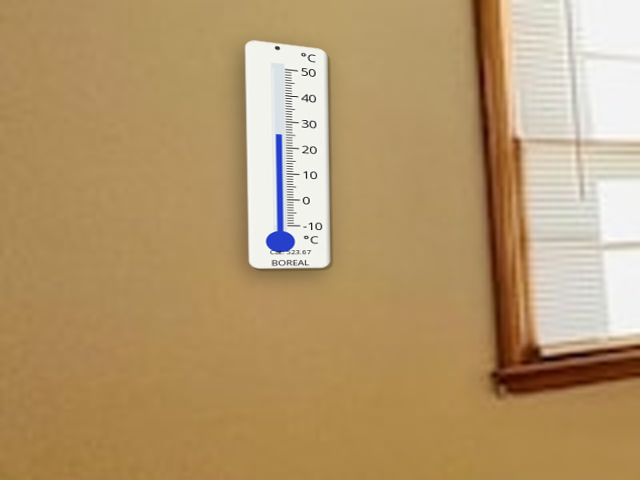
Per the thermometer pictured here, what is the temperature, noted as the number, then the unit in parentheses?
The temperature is 25 (°C)
